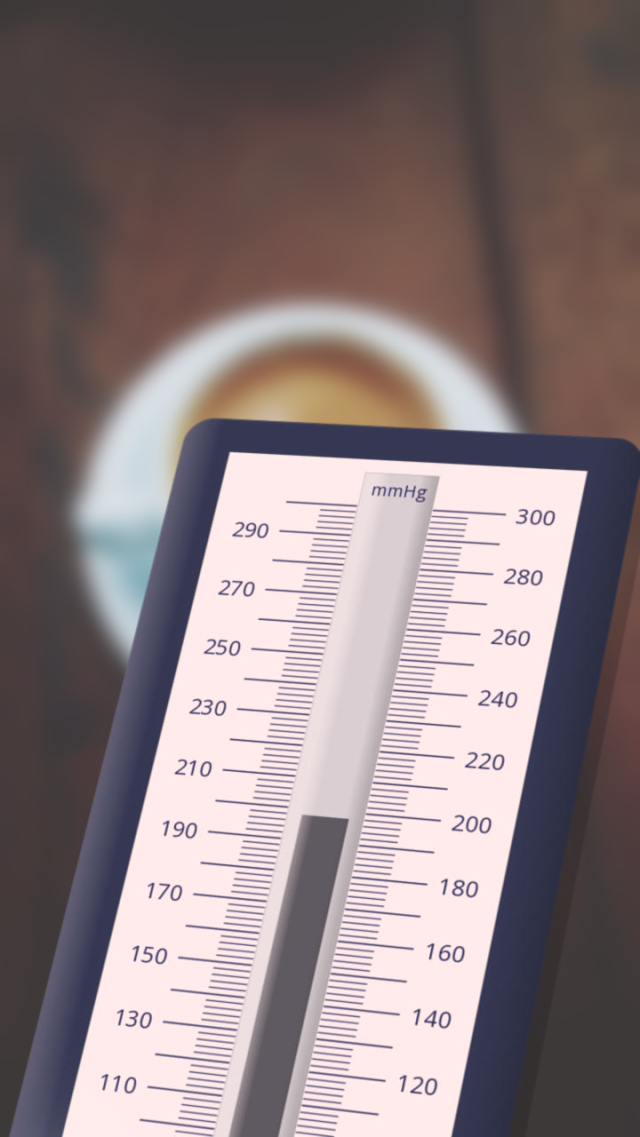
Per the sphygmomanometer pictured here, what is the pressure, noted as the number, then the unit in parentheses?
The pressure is 198 (mmHg)
